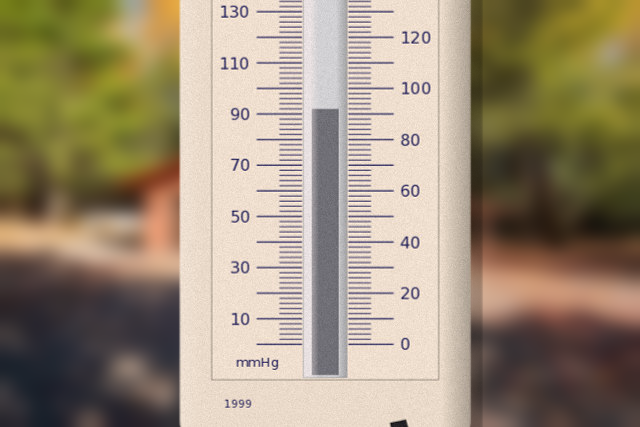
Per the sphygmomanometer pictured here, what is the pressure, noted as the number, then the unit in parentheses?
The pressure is 92 (mmHg)
